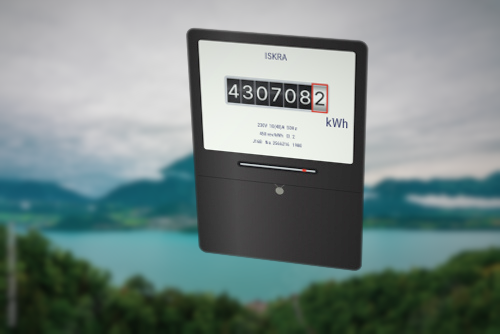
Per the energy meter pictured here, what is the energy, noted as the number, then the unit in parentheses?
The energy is 430708.2 (kWh)
